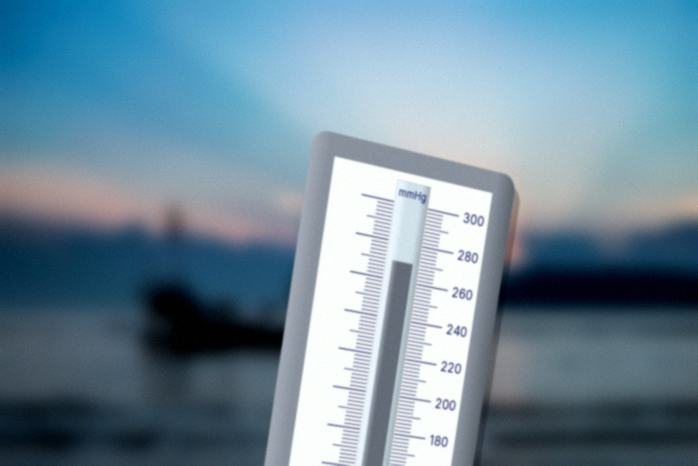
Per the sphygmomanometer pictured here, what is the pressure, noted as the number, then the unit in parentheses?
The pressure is 270 (mmHg)
